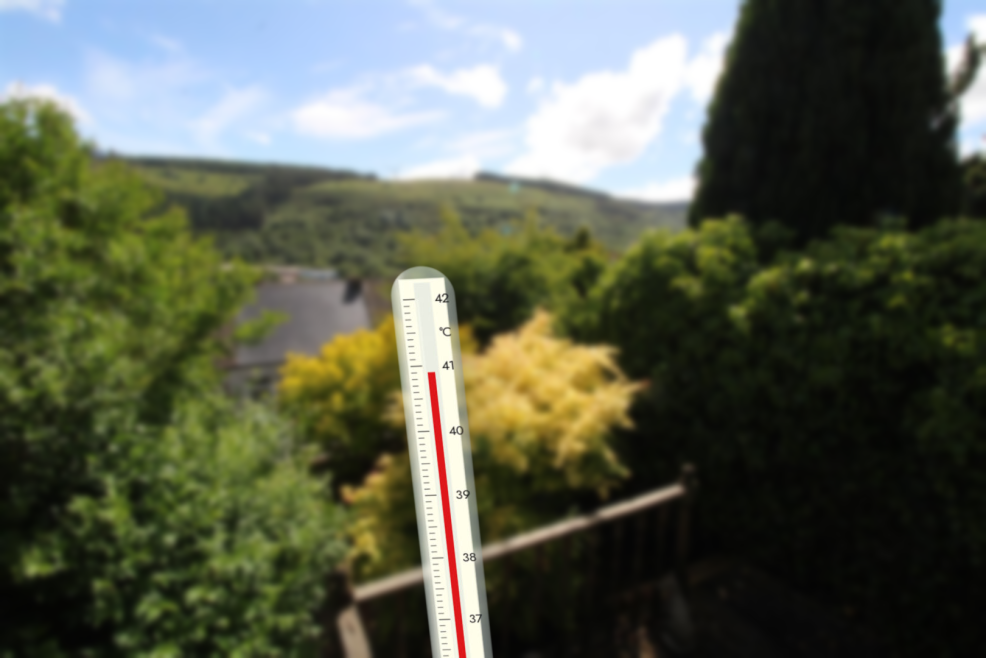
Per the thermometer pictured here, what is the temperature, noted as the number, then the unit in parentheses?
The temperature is 40.9 (°C)
